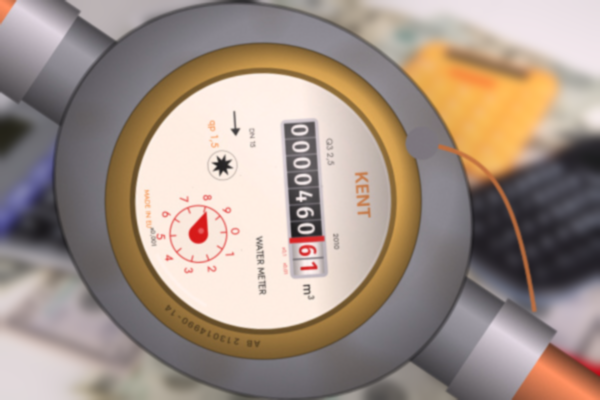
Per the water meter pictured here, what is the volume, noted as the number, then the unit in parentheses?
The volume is 460.618 (m³)
